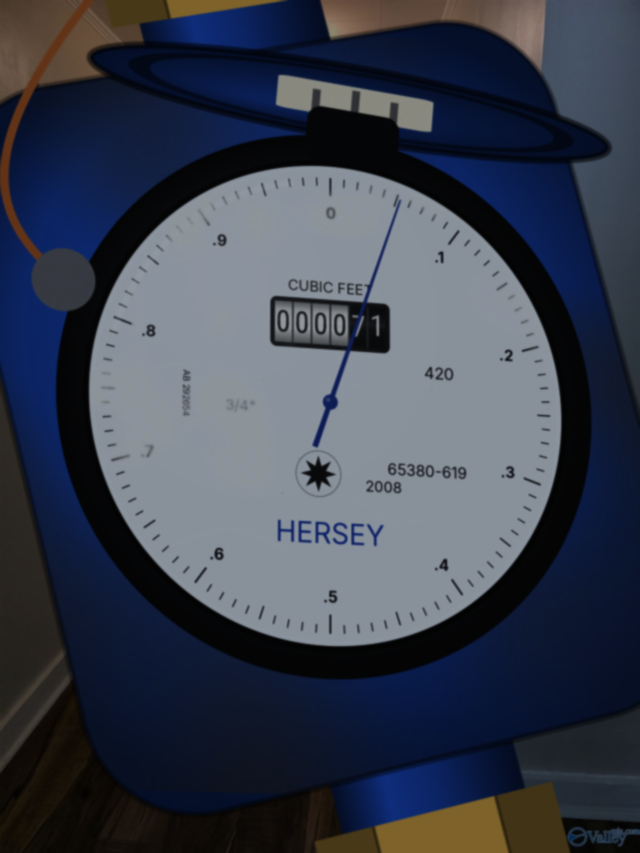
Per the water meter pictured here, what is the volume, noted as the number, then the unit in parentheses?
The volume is 71.05 (ft³)
